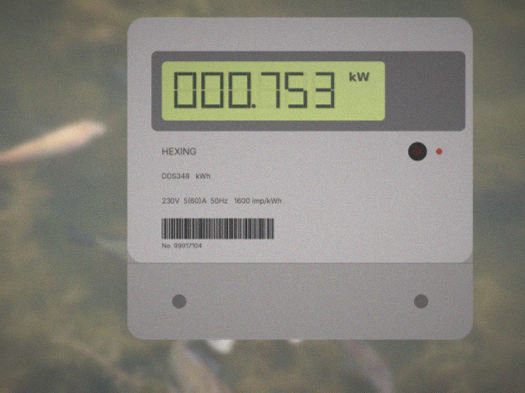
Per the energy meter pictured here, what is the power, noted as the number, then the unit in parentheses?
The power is 0.753 (kW)
